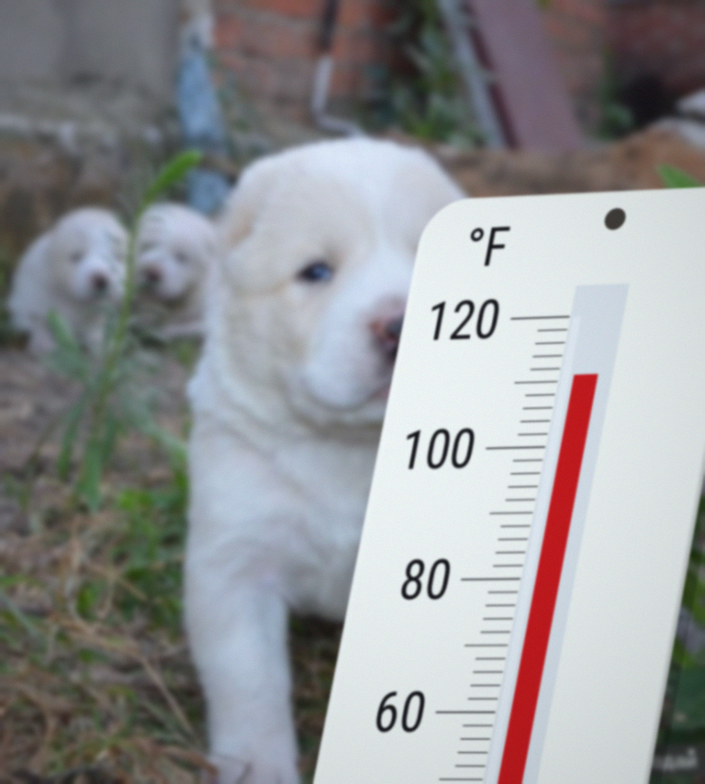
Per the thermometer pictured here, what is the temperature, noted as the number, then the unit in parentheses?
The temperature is 111 (°F)
